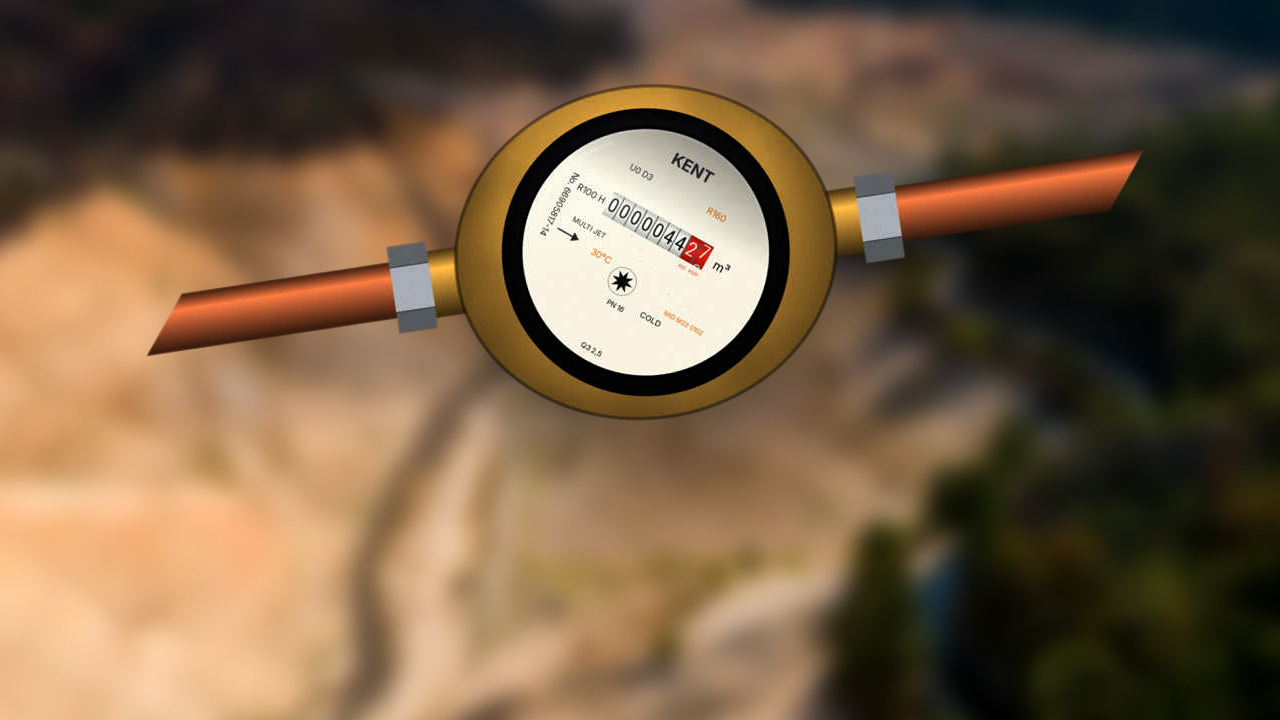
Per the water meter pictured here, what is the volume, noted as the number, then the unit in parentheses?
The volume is 44.27 (m³)
